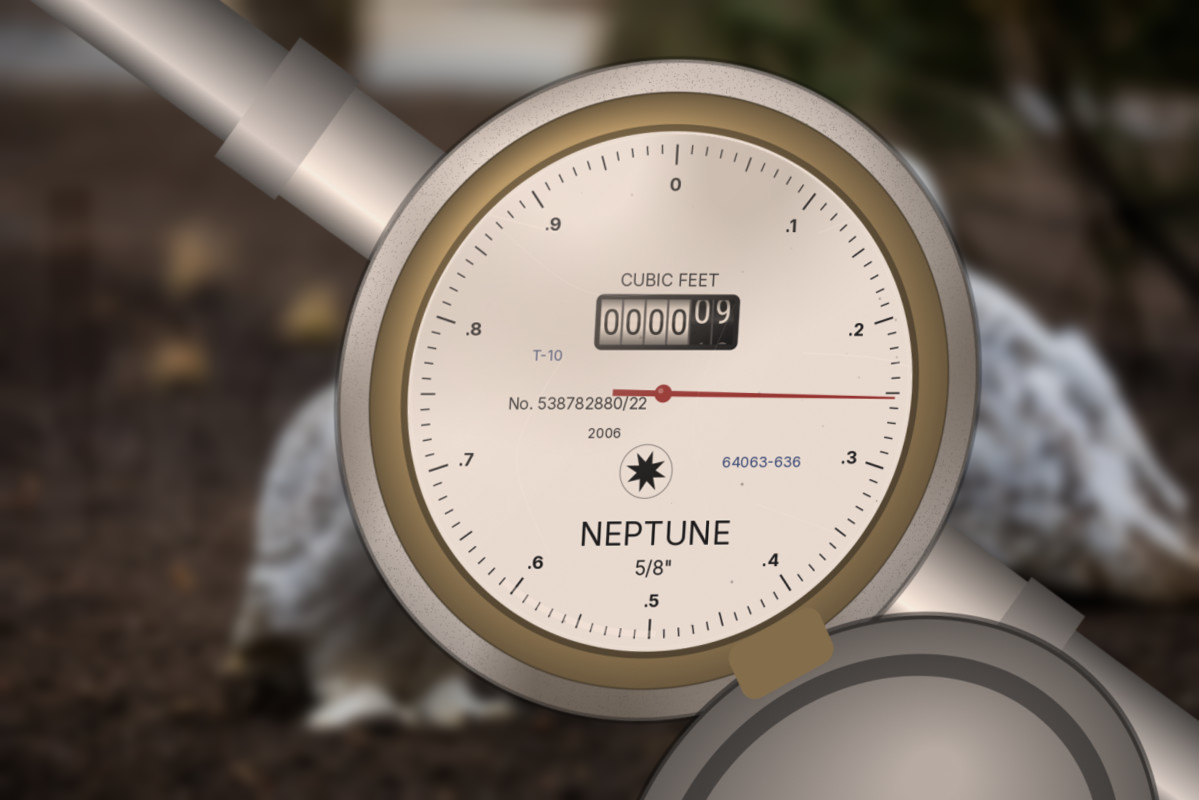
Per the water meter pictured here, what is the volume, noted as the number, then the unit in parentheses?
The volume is 9.25 (ft³)
